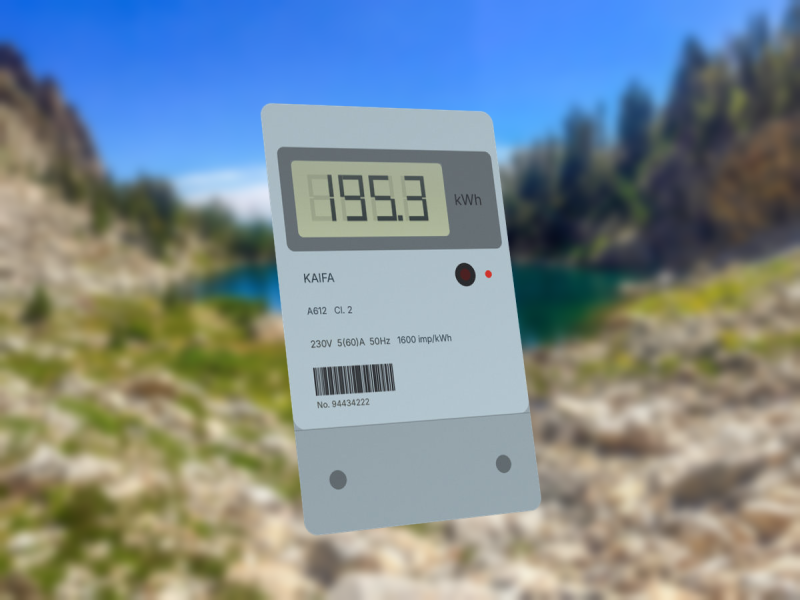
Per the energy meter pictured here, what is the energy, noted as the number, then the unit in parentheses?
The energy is 195.3 (kWh)
